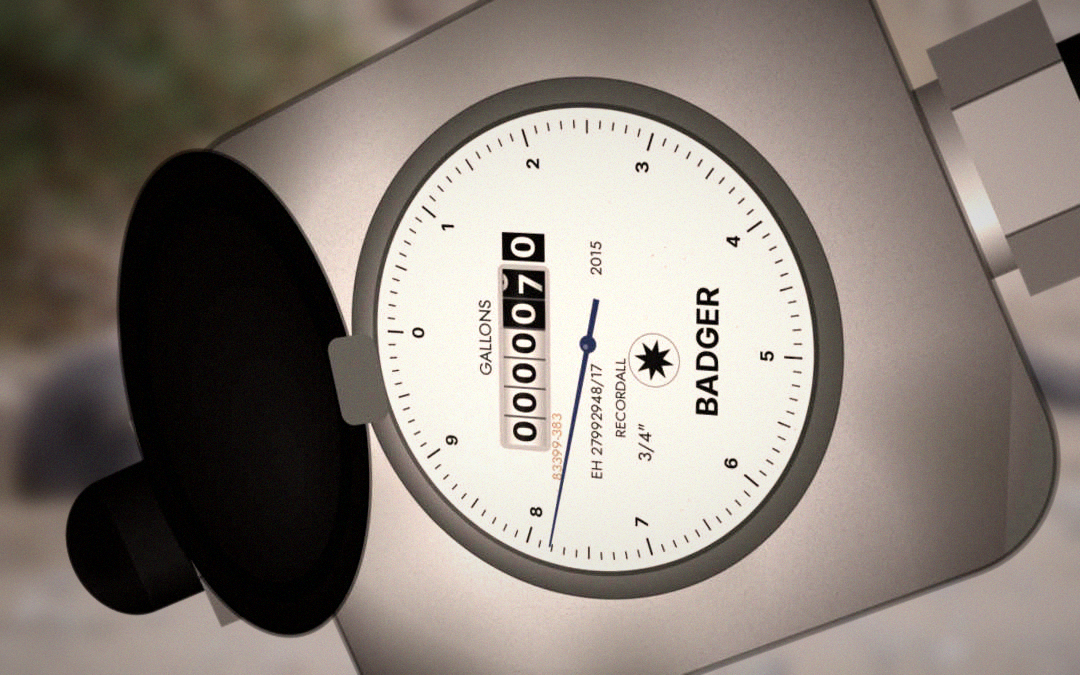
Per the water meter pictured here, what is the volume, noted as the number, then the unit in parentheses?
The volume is 67.8 (gal)
